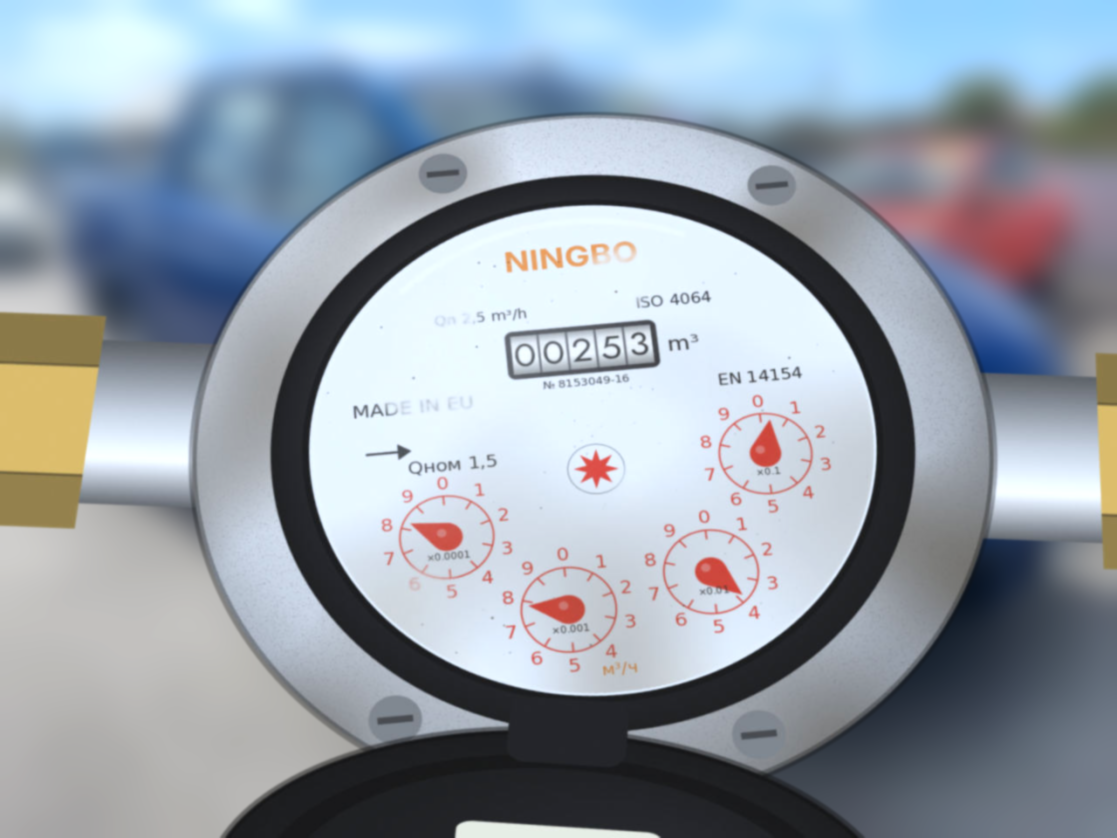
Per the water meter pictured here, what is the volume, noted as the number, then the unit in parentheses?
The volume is 253.0378 (m³)
